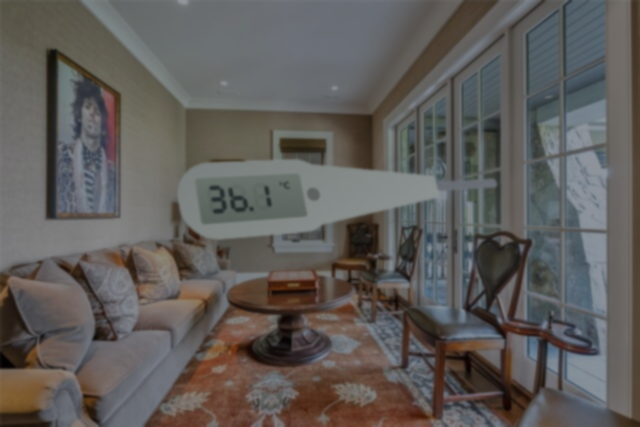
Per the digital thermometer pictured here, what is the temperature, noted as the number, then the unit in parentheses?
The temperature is 36.1 (°C)
